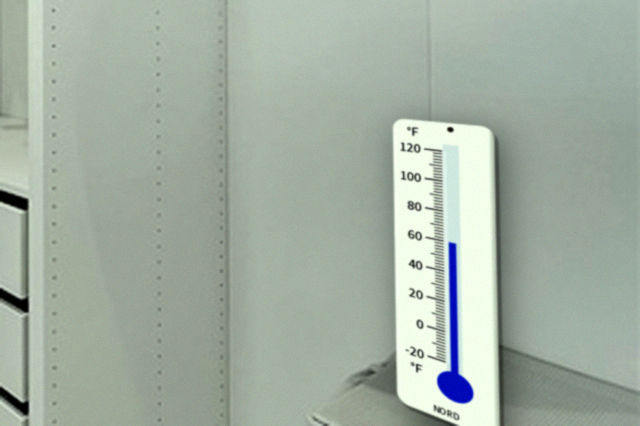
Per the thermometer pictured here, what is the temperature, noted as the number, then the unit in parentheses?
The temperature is 60 (°F)
